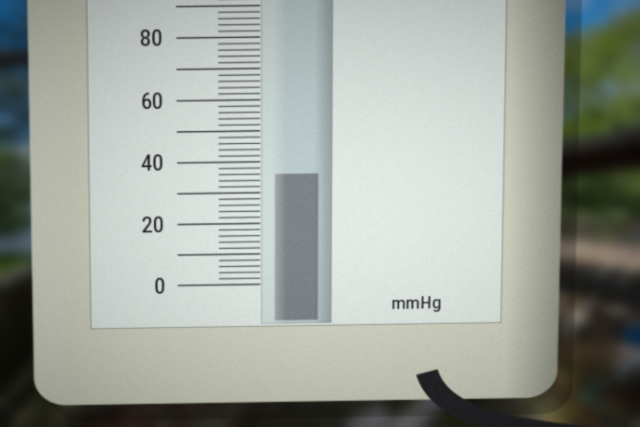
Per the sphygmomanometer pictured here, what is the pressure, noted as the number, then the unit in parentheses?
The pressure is 36 (mmHg)
